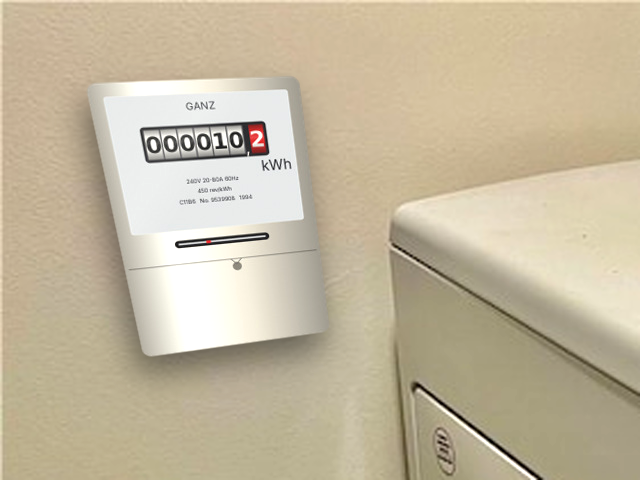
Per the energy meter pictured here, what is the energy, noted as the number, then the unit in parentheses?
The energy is 10.2 (kWh)
